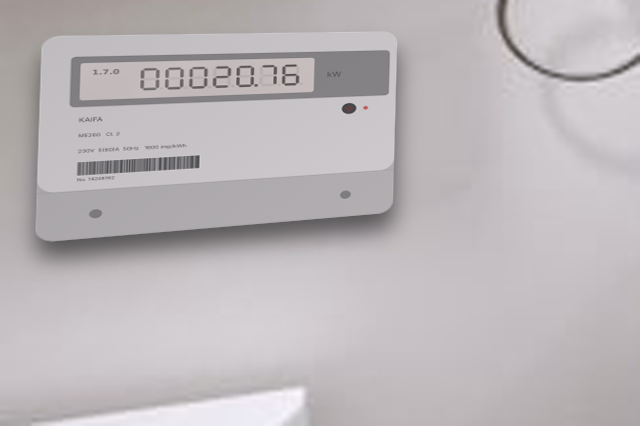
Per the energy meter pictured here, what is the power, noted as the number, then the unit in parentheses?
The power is 20.76 (kW)
